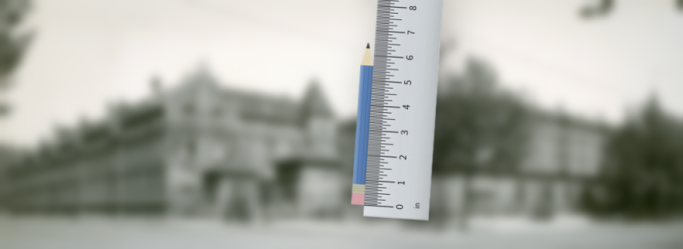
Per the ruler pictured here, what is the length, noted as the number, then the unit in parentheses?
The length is 6.5 (in)
